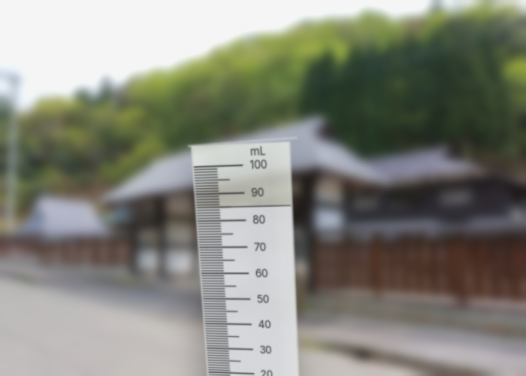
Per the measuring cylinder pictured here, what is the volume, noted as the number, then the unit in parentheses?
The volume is 85 (mL)
